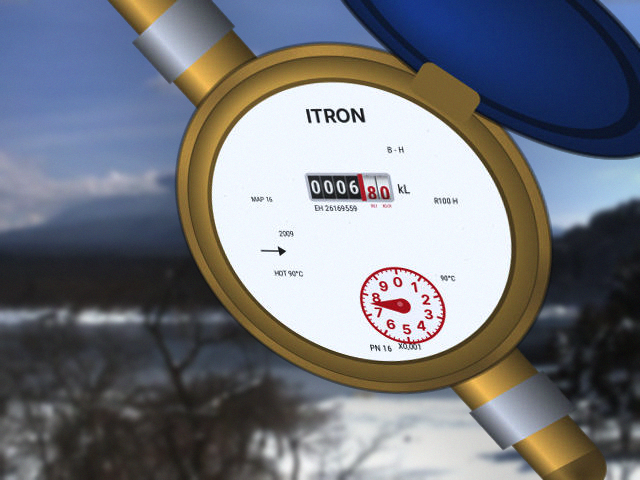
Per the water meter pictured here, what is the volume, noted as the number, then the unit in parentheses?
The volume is 6.797 (kL)
